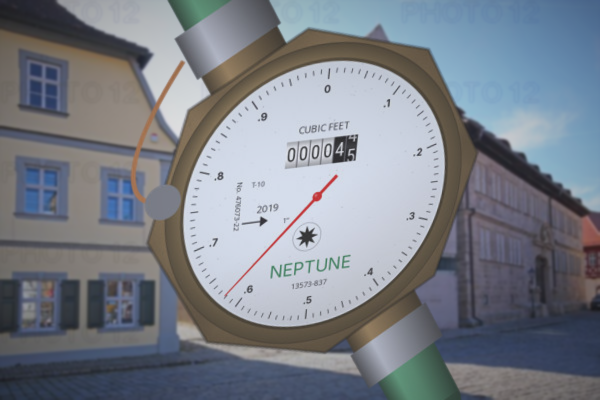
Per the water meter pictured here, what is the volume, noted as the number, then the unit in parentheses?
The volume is 44.62 (ft³)
